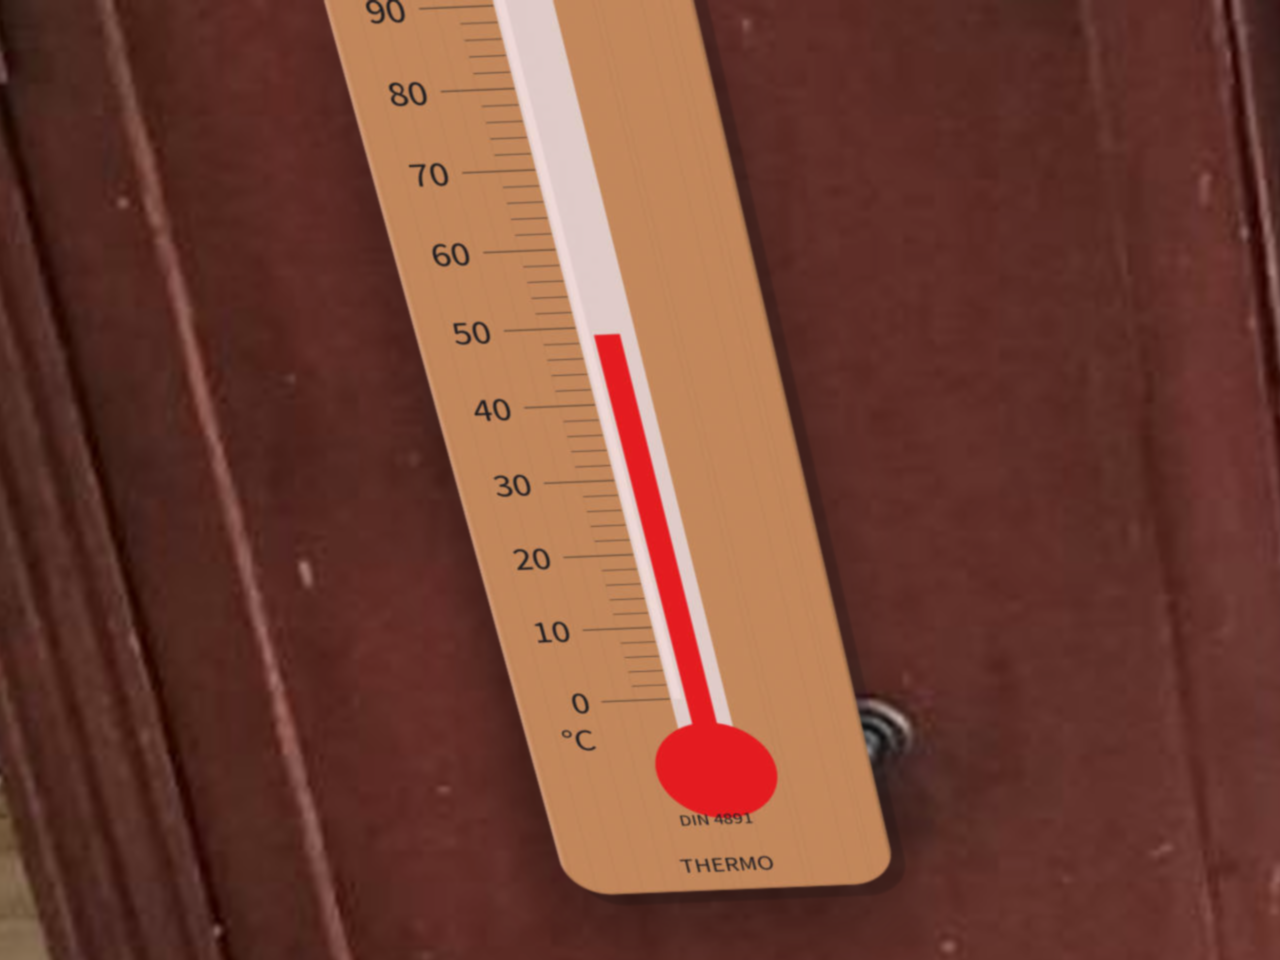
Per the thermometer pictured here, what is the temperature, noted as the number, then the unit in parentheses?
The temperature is 49 (°C)
